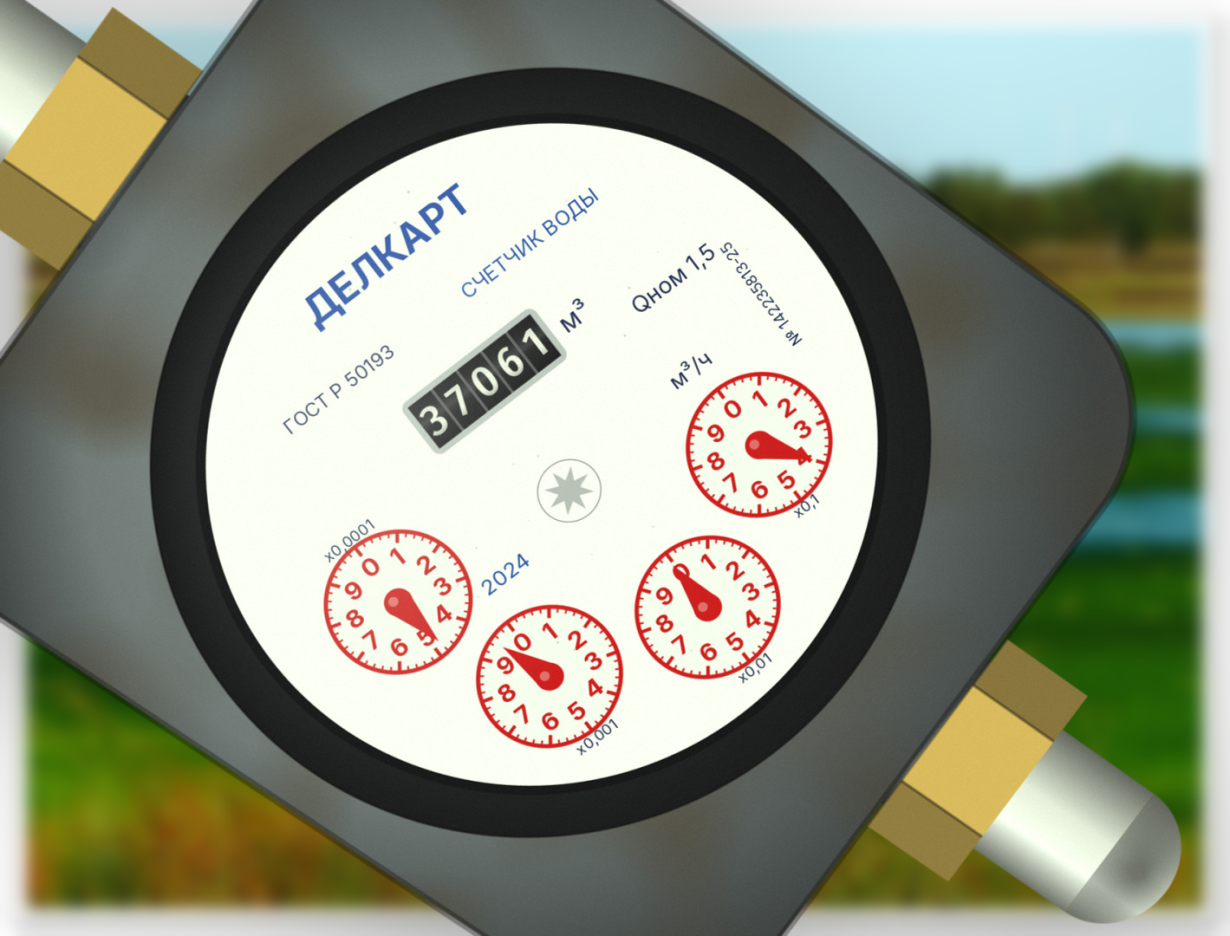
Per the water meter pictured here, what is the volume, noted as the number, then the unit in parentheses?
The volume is 37061.3994 (m³)
